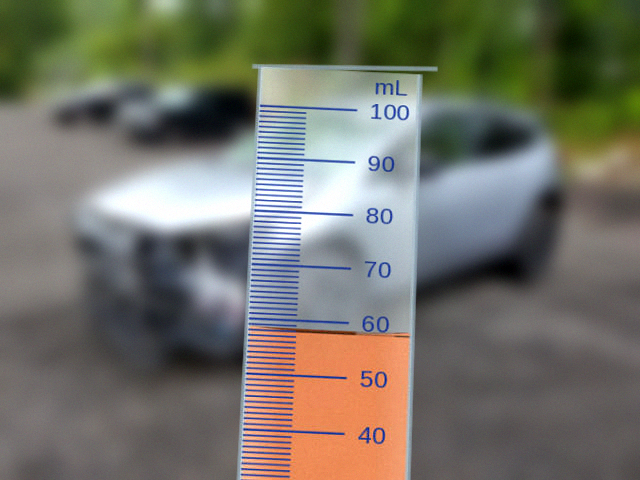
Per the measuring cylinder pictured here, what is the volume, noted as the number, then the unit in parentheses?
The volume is 58 (mL)
